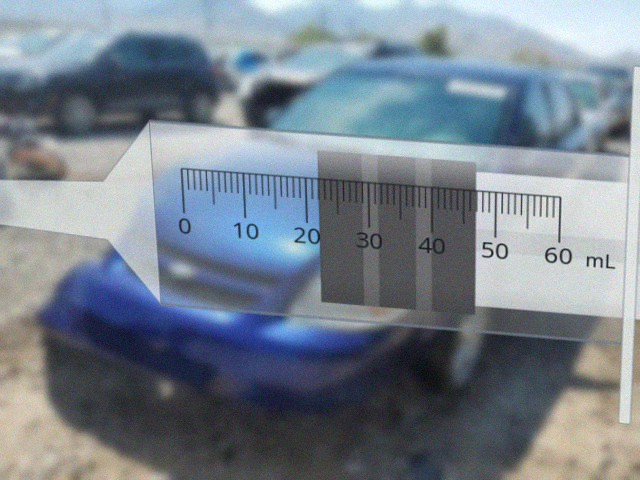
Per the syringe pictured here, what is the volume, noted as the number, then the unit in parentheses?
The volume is 22 (mL)
